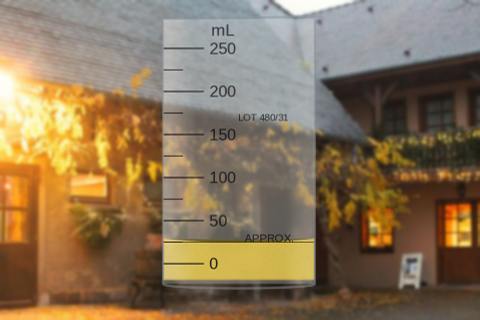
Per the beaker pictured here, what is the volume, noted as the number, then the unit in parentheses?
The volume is 25 (mL)
